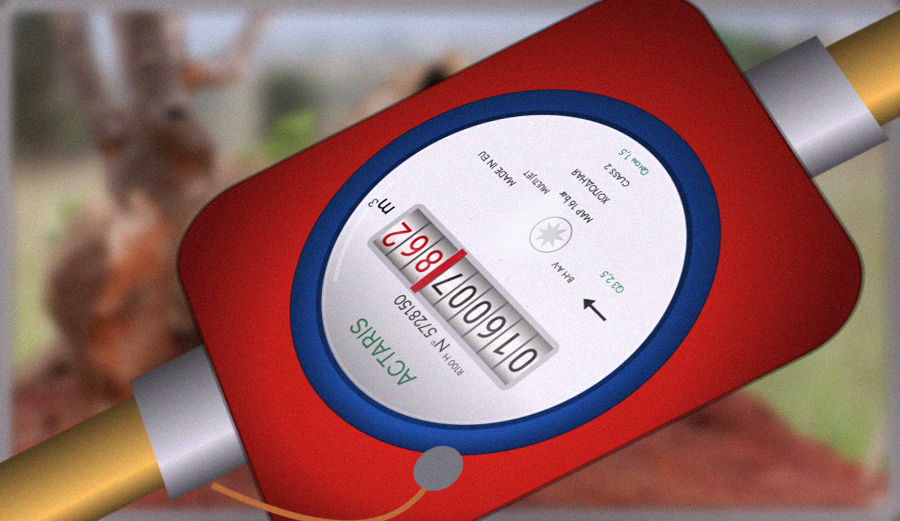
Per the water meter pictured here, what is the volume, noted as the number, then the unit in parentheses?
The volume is 16007.862 (m³)
